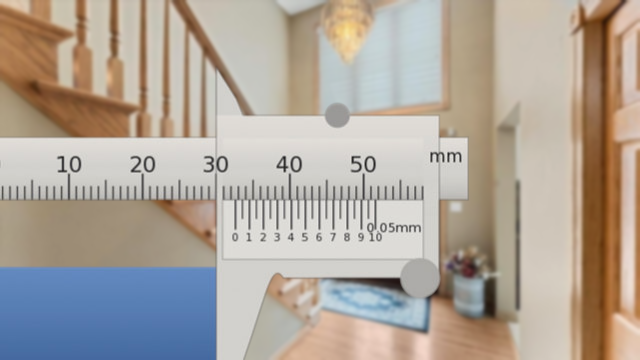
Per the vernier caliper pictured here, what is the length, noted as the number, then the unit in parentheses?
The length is 32.6 (mm)
